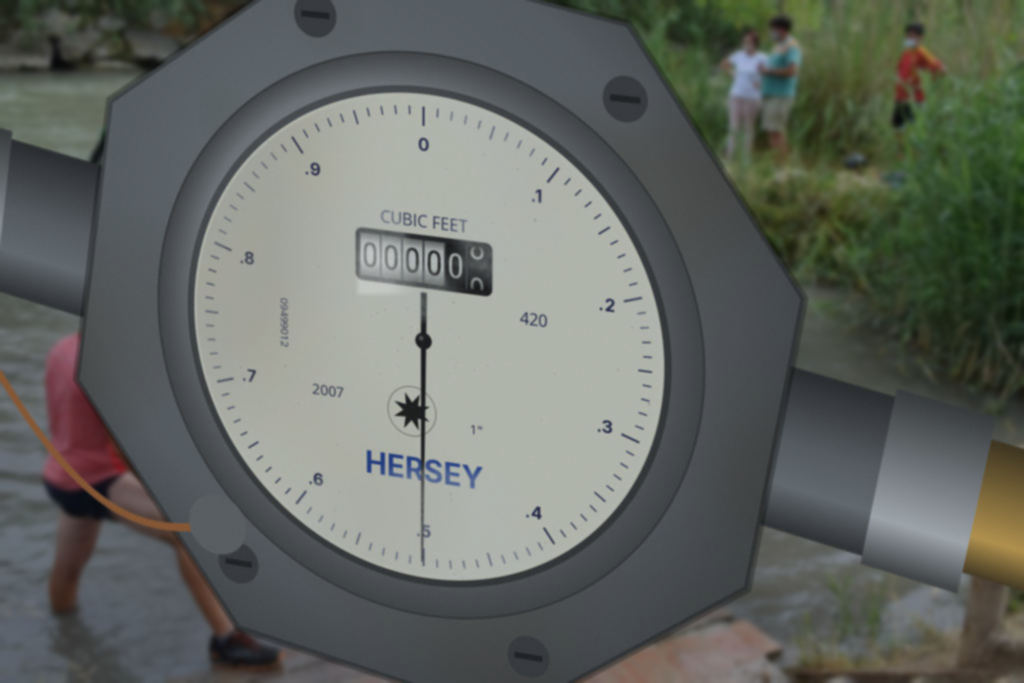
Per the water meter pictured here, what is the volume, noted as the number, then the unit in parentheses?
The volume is 8.50 (ft³)
